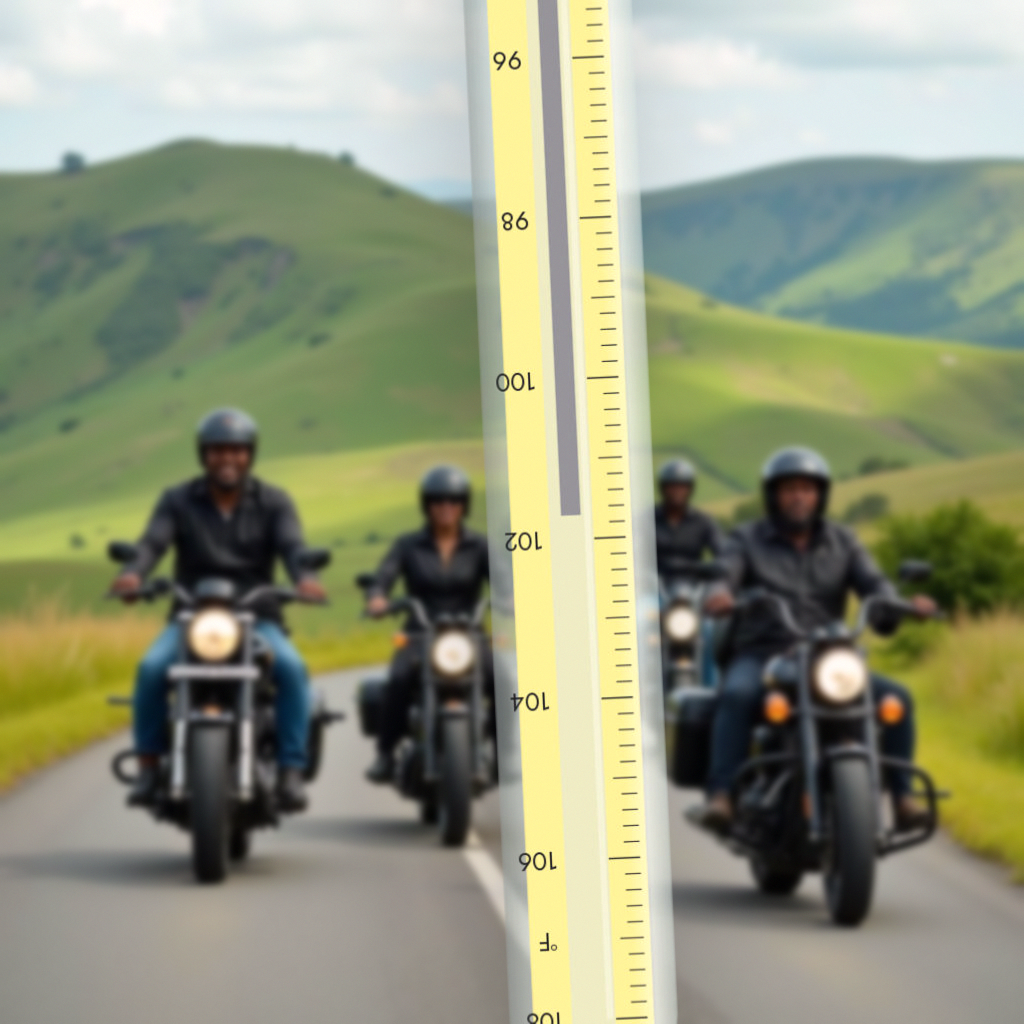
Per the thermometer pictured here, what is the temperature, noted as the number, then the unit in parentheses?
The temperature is 101.7 (°F)
